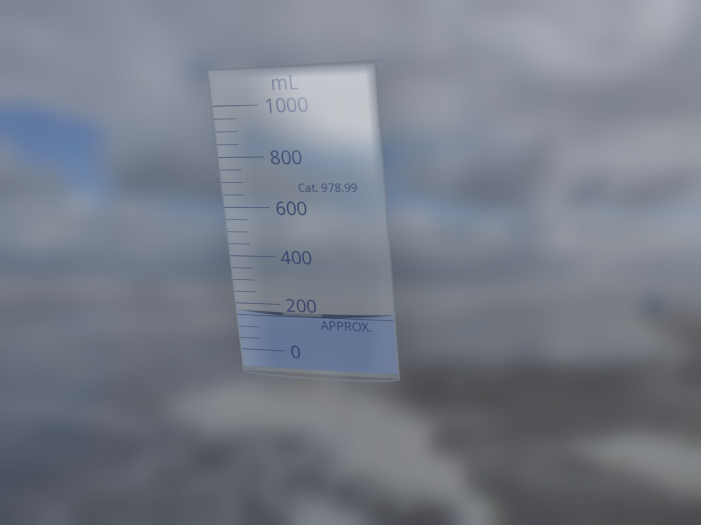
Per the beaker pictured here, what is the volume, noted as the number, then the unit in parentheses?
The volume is 150 (mL)
